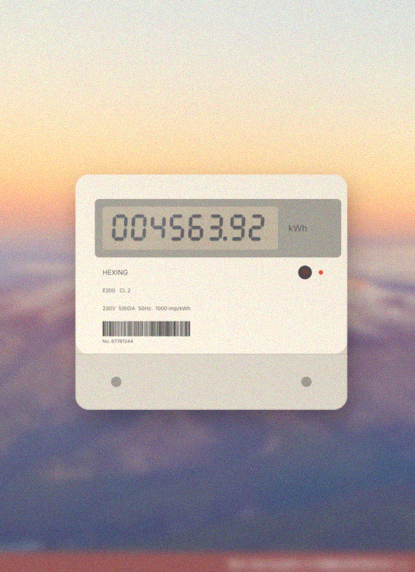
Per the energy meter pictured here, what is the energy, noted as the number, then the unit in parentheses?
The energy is 4563.92 (kWh)
